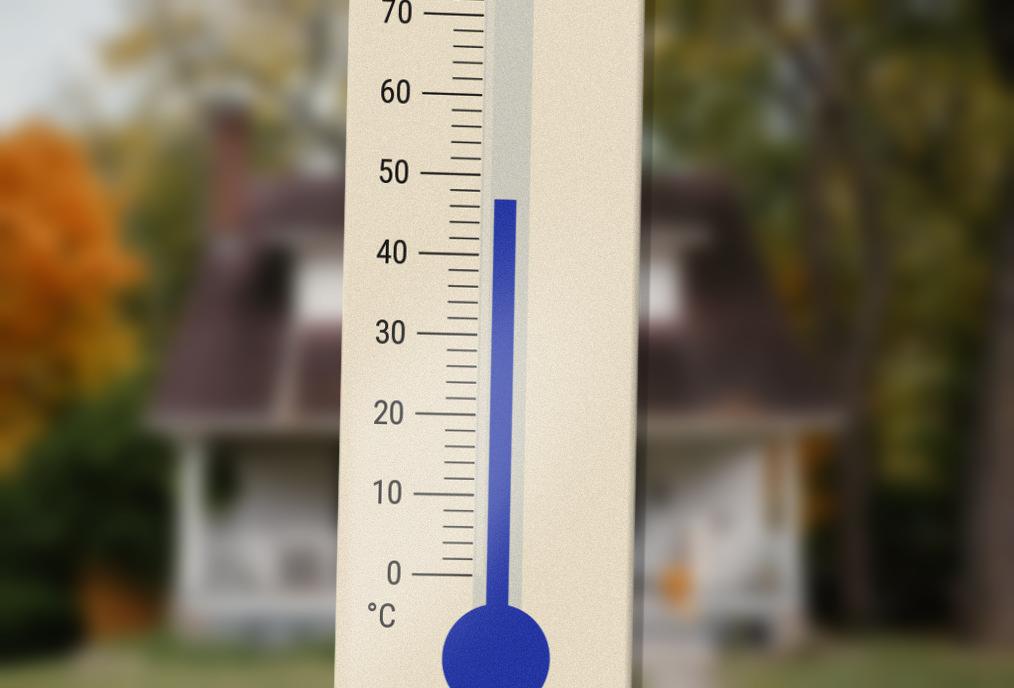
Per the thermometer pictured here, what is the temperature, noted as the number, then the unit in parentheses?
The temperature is 47 (°C)
